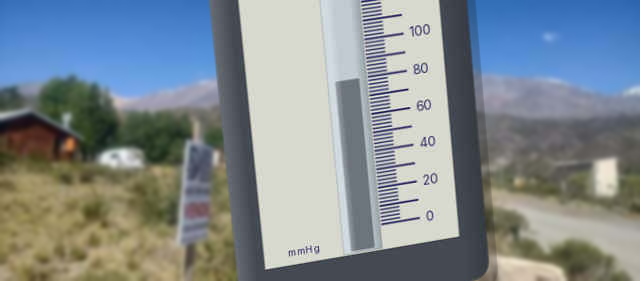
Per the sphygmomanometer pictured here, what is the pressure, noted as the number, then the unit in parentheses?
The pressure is 80 (mmHg)
